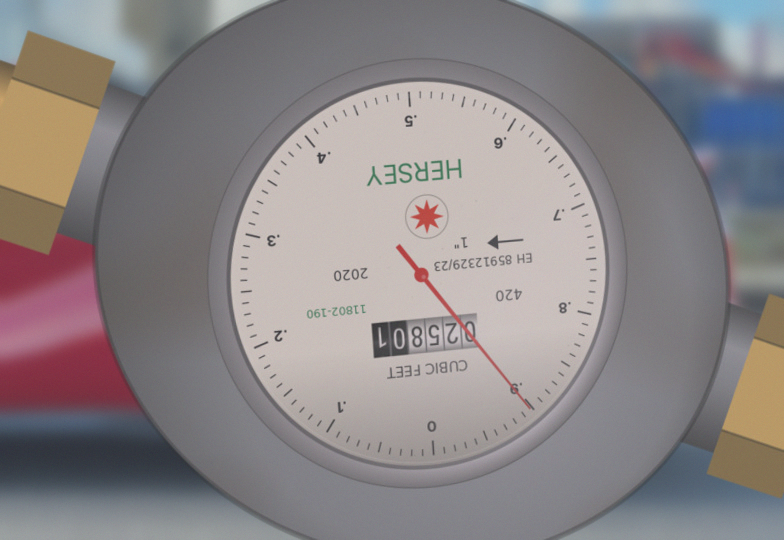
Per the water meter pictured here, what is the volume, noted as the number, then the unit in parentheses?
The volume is 25800.90 (ft³)
